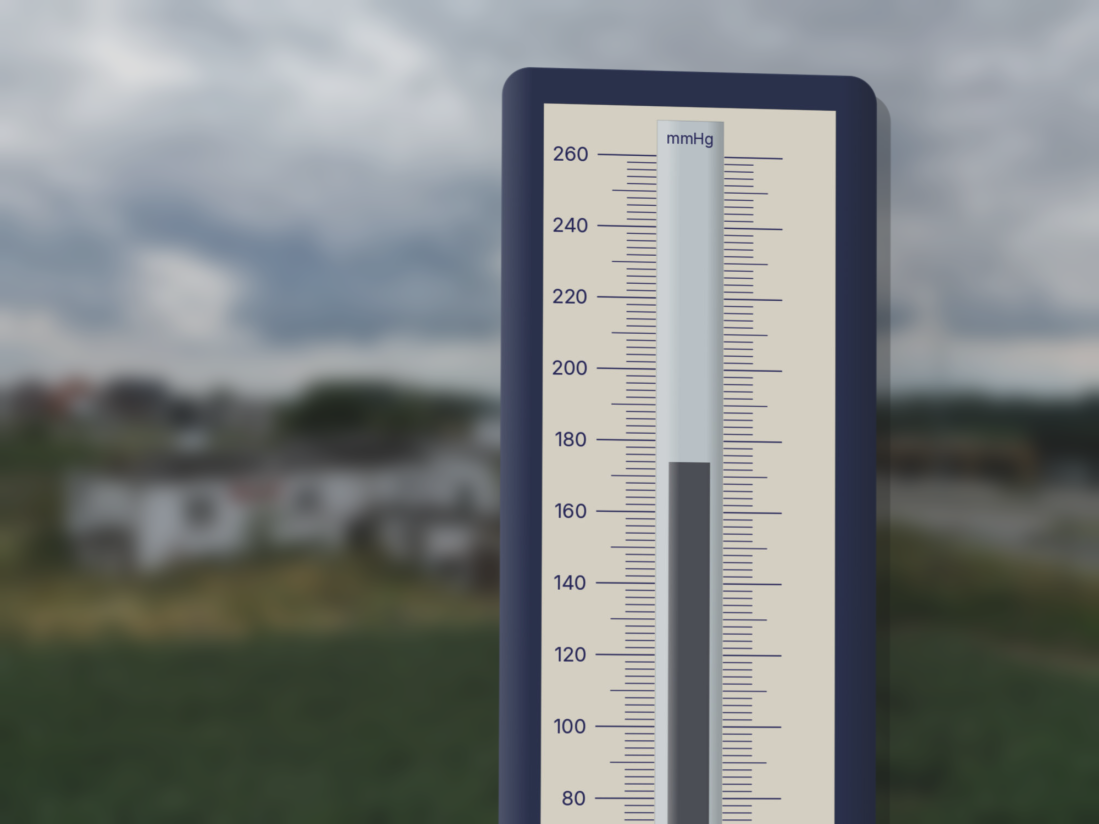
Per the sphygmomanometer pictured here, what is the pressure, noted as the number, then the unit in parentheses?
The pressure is 174 (mmHg)
